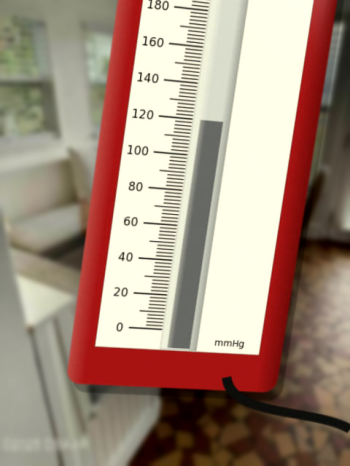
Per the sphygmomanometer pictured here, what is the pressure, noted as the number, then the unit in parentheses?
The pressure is 120 (mmHg)
